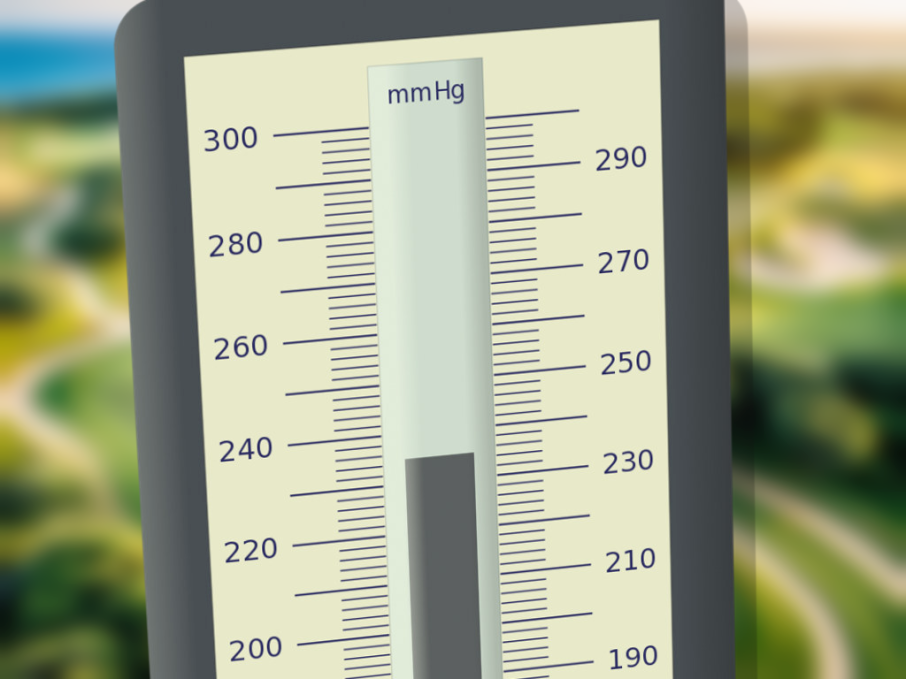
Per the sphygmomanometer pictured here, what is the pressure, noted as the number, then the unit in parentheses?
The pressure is 235 (mmHg)
